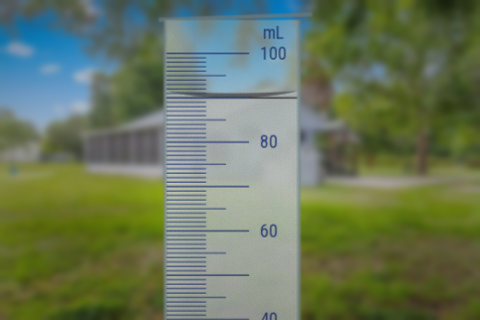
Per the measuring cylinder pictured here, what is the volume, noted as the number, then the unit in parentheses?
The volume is 90 (mL)
